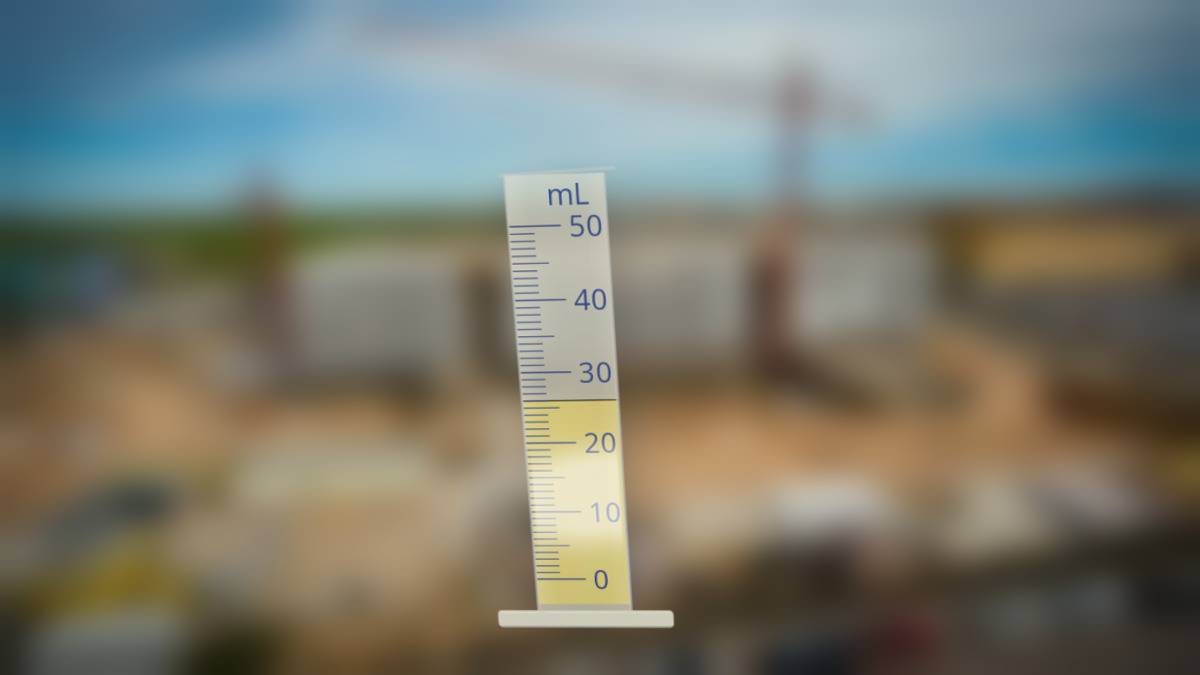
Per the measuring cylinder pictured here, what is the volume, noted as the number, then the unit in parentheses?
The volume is 26 (mL)
